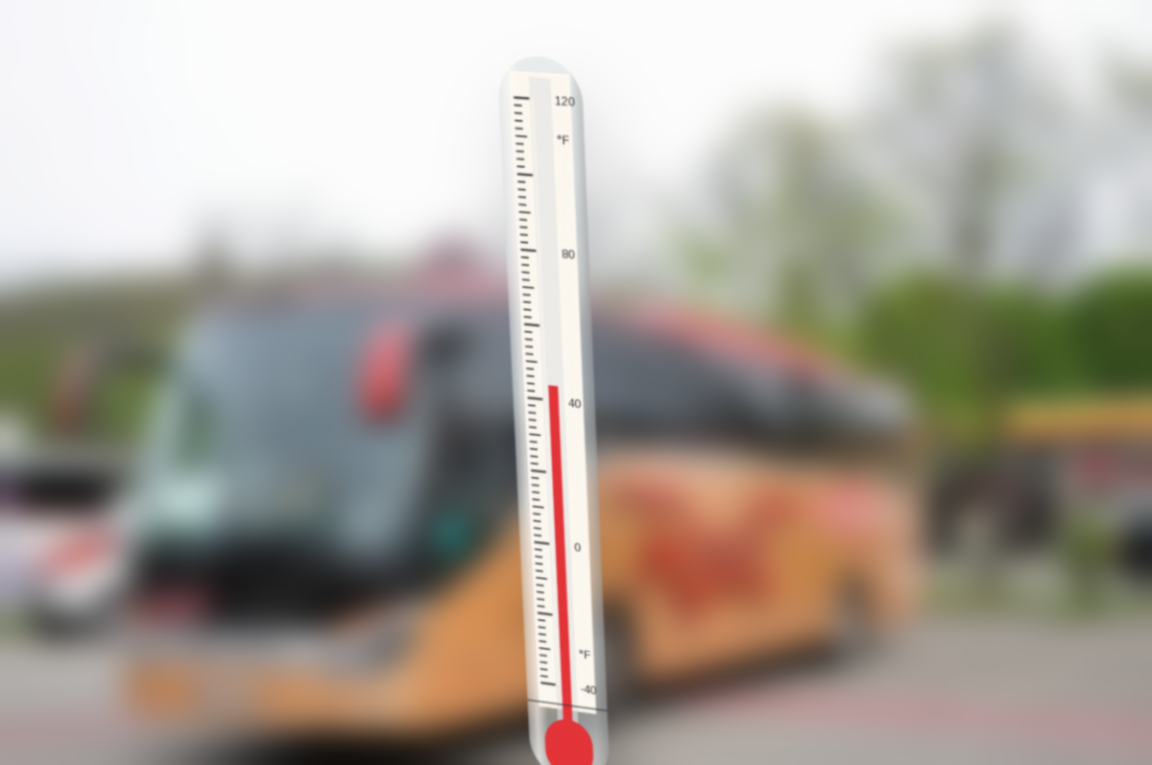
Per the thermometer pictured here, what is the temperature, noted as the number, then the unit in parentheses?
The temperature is 44 (°F)
